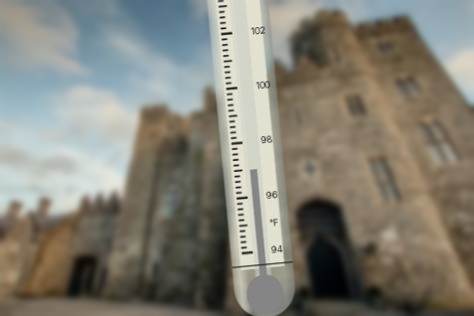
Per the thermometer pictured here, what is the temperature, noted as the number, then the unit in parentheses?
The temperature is 97 (°F)
